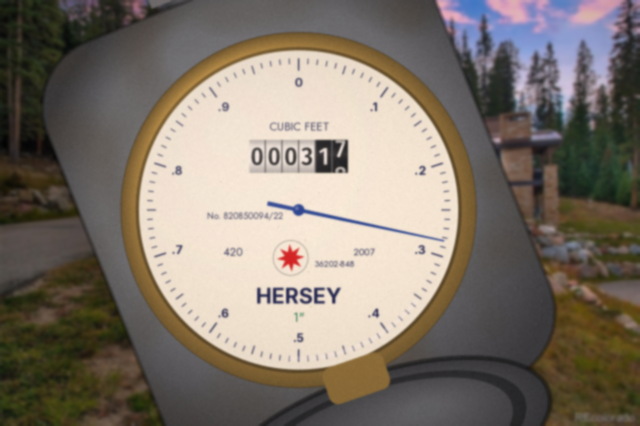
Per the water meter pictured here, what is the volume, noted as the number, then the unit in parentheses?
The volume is 317.28 (ft³)
